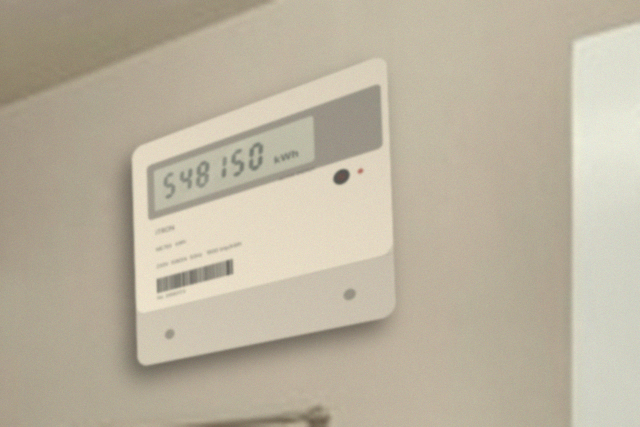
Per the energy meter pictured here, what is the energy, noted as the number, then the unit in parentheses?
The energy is 548150 (kWh)
